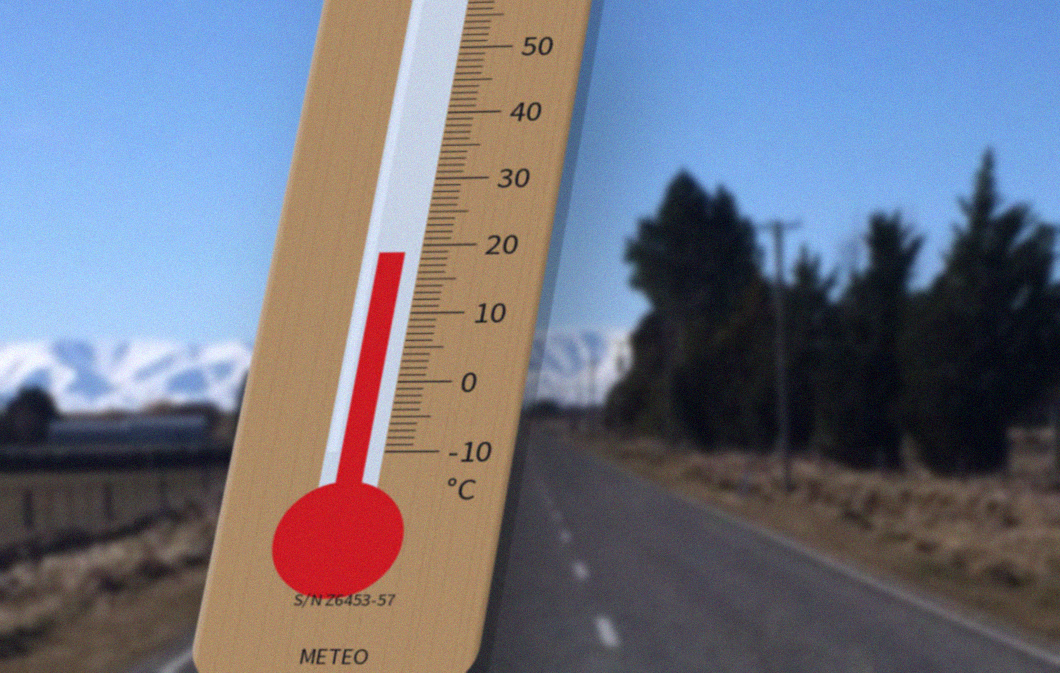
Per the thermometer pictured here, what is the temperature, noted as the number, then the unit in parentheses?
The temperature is 19 (°C)
